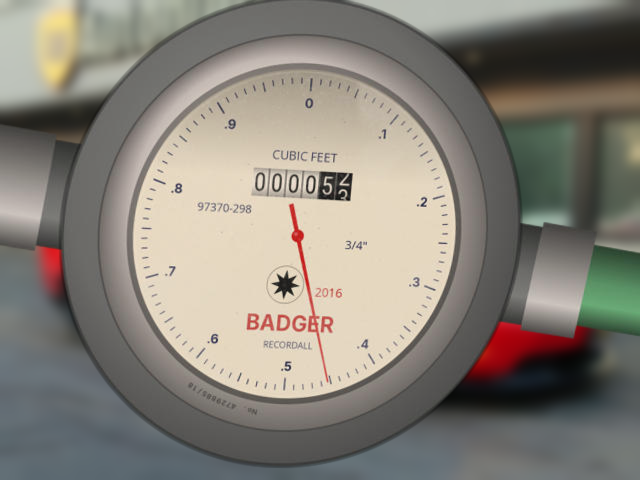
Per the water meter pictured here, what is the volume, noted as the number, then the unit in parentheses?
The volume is 52.45 (ft³)
